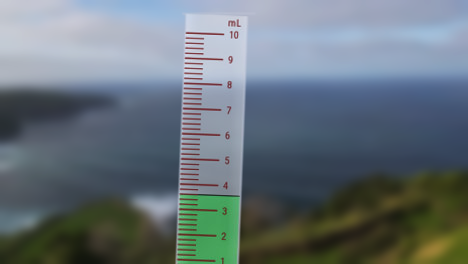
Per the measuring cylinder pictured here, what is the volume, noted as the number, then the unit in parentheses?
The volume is 3.6 (mL)
